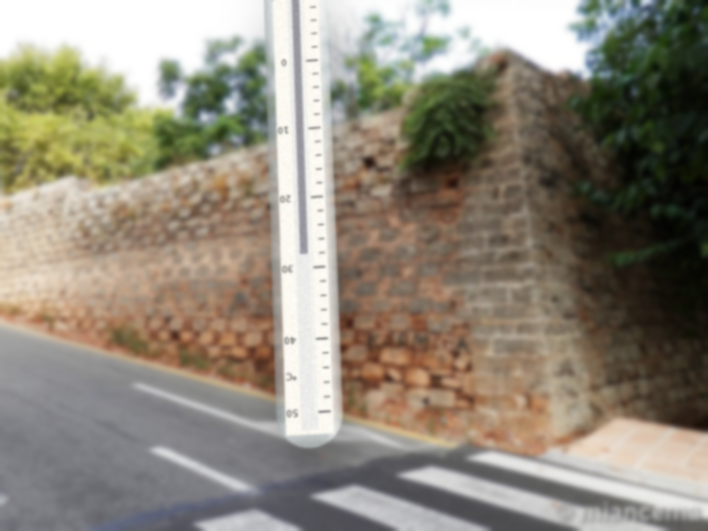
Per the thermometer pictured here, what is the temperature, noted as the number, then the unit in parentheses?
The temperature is 28 (°C)
